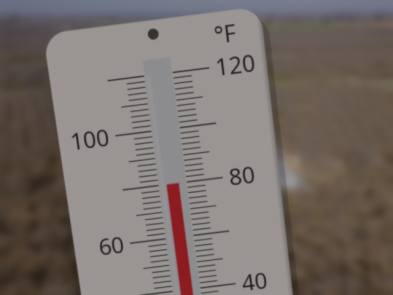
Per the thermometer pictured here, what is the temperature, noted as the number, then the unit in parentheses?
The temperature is 80 (°F)
